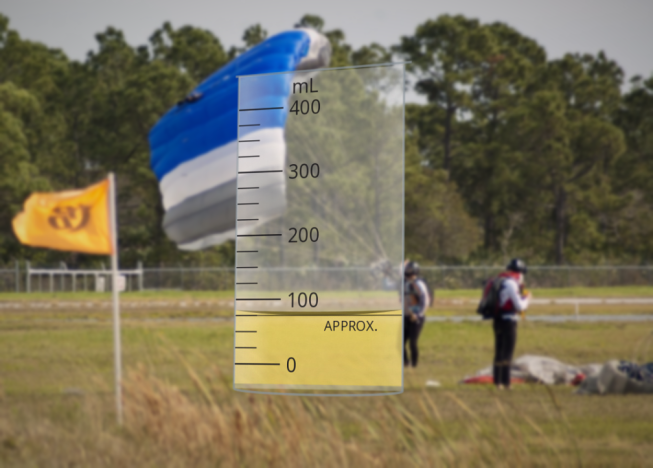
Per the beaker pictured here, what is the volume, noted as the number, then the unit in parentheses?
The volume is 75 (mL)
